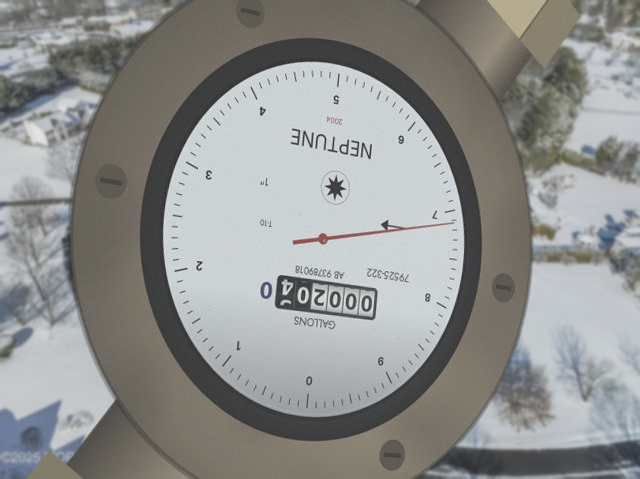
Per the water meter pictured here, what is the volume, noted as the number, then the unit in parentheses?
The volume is 2037.1 (gal)
